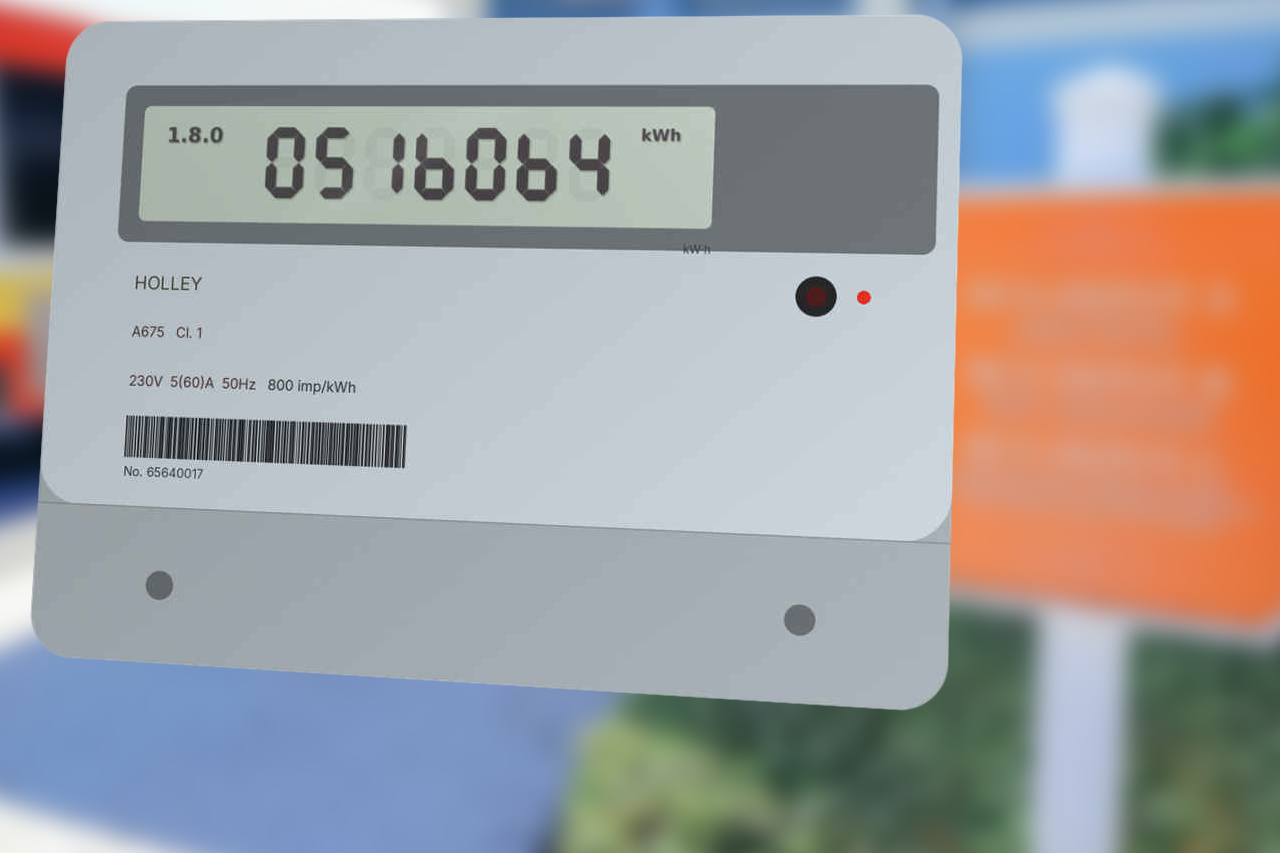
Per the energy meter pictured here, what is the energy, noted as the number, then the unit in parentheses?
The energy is 516064 (kWh)
